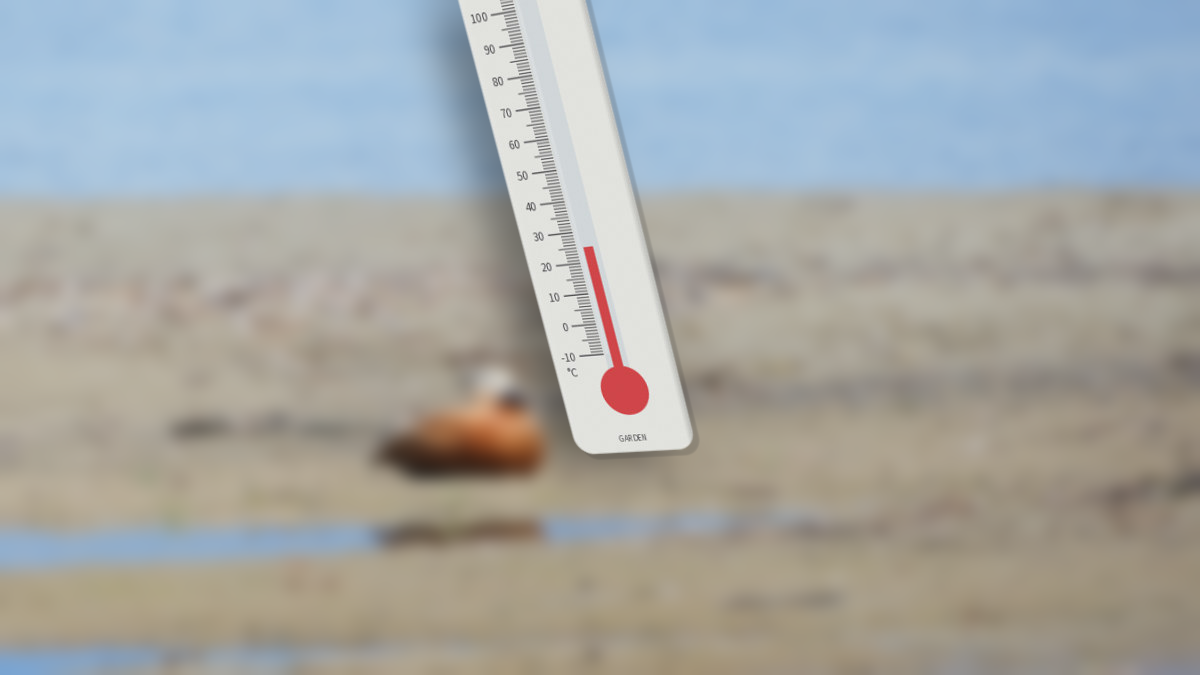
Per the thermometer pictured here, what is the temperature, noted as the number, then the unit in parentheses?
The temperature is 25 (°C)
